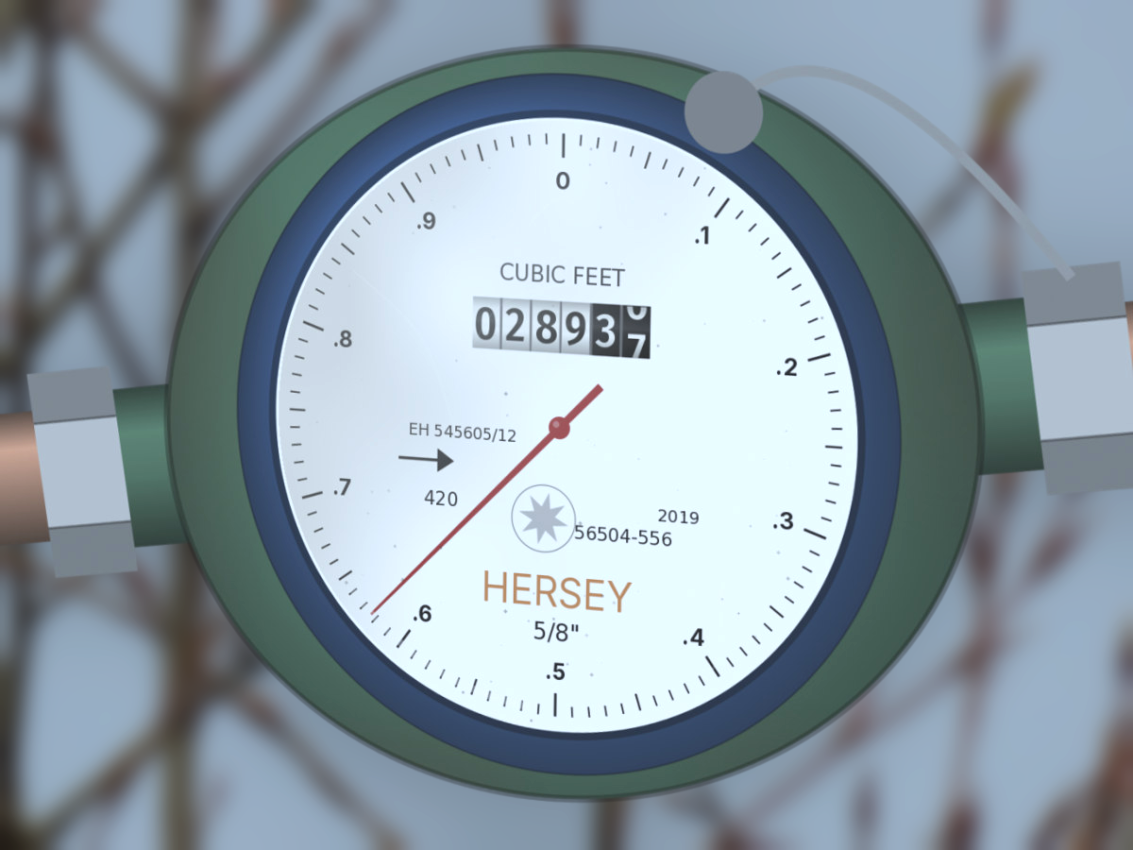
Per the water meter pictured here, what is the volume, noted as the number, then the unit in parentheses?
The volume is 28936.62 (ft³)
